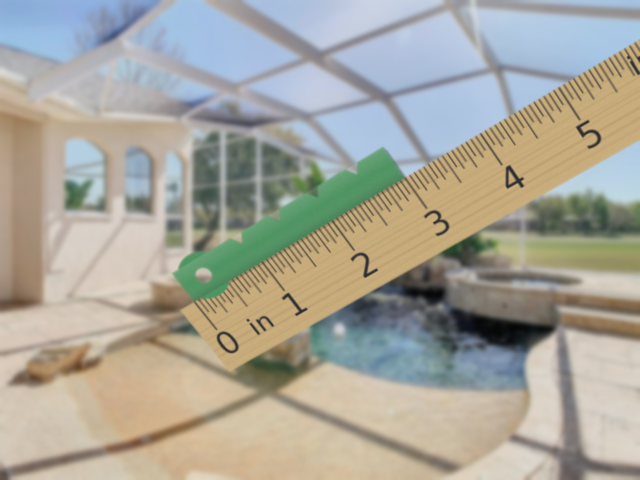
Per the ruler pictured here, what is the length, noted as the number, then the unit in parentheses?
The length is 3 (in)
